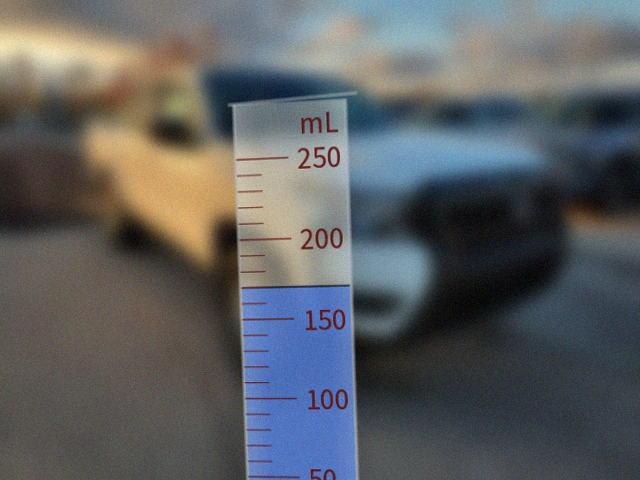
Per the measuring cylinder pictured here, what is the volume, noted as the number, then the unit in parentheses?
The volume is 170 (mL)
